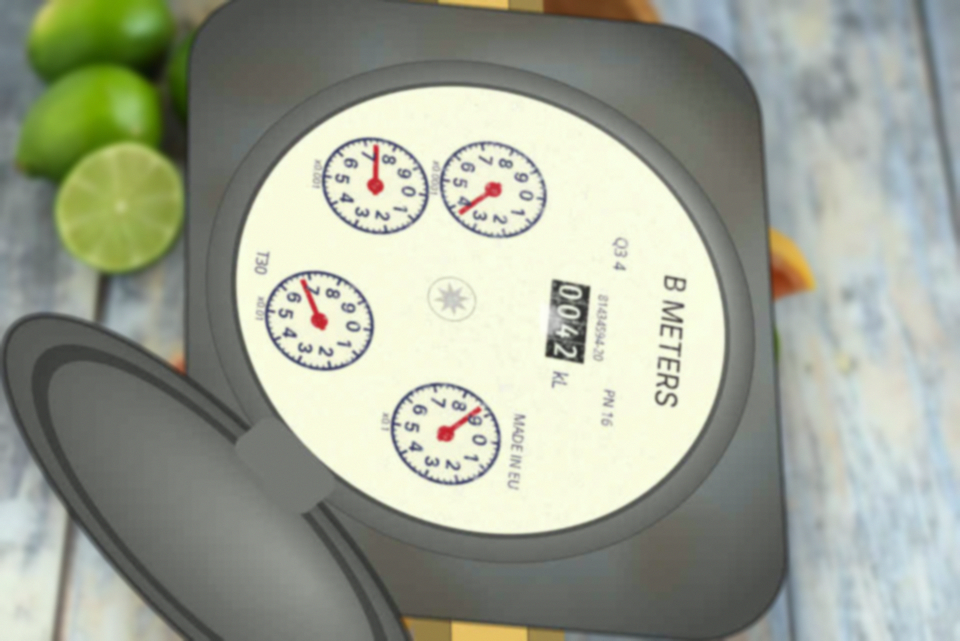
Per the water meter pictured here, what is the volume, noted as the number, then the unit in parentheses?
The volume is 42.8673 (kL)
